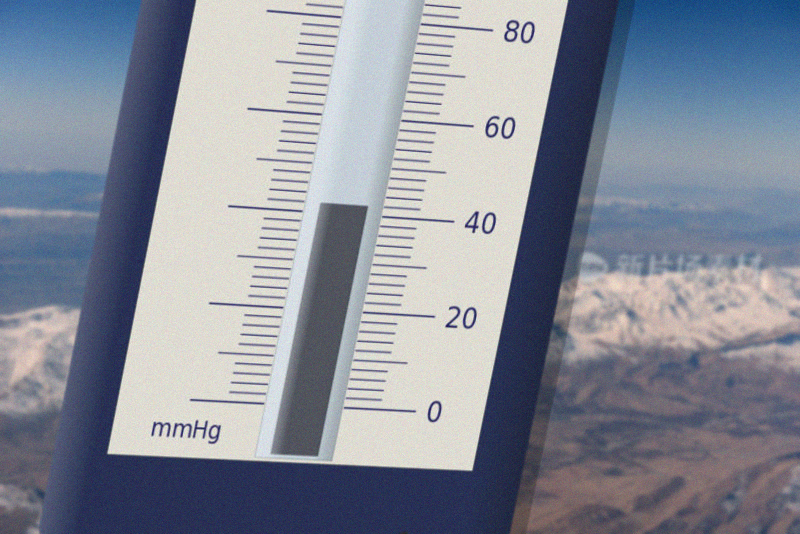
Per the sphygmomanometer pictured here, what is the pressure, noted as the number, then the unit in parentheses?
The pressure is 42 (mmHg)
